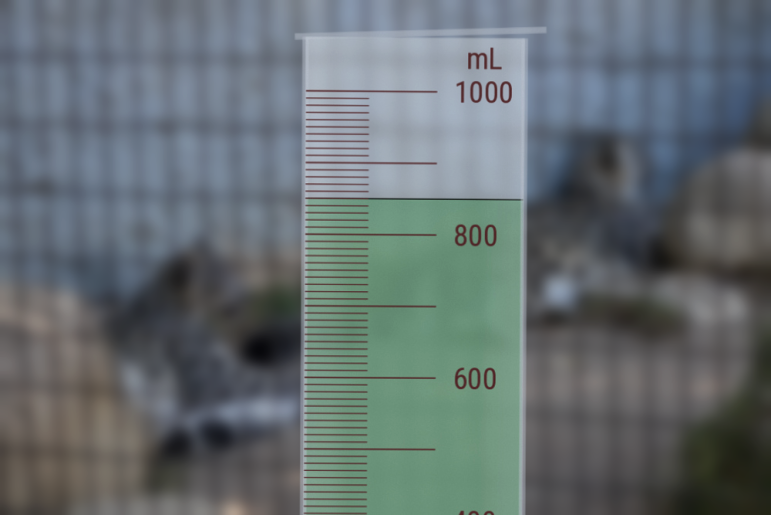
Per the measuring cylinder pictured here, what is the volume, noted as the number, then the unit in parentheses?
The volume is 850 (mL)
